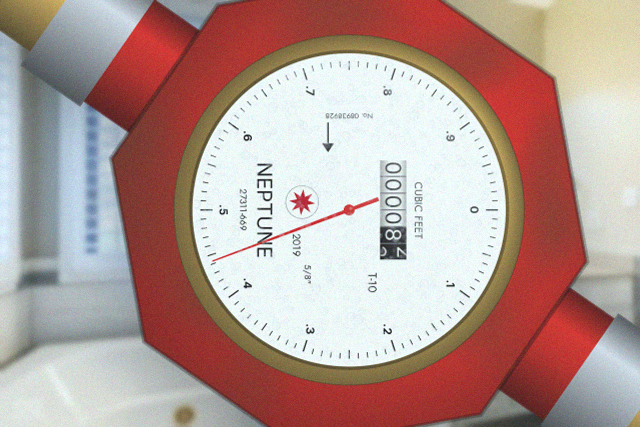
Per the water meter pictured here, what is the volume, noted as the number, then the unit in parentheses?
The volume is 82.44 (ft³)
